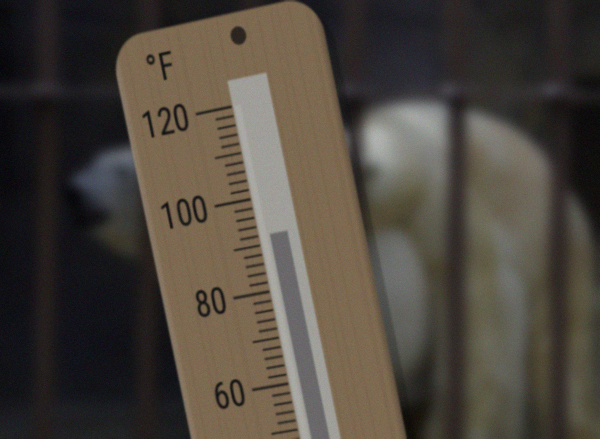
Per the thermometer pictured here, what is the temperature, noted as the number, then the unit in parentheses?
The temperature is 92 (°F)
